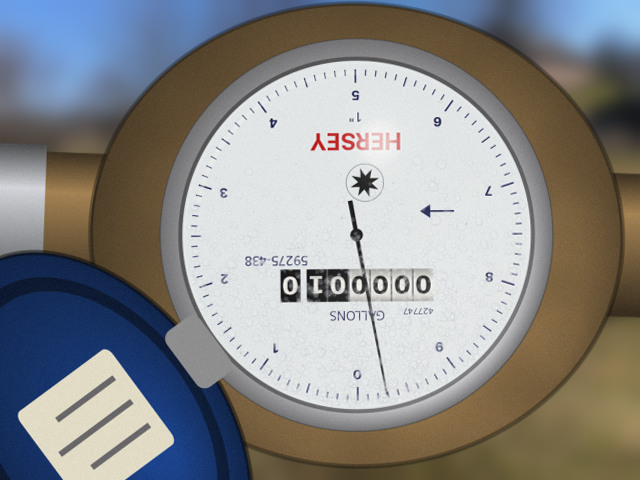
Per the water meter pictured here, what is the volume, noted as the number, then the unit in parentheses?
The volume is 9.7 (gal)
